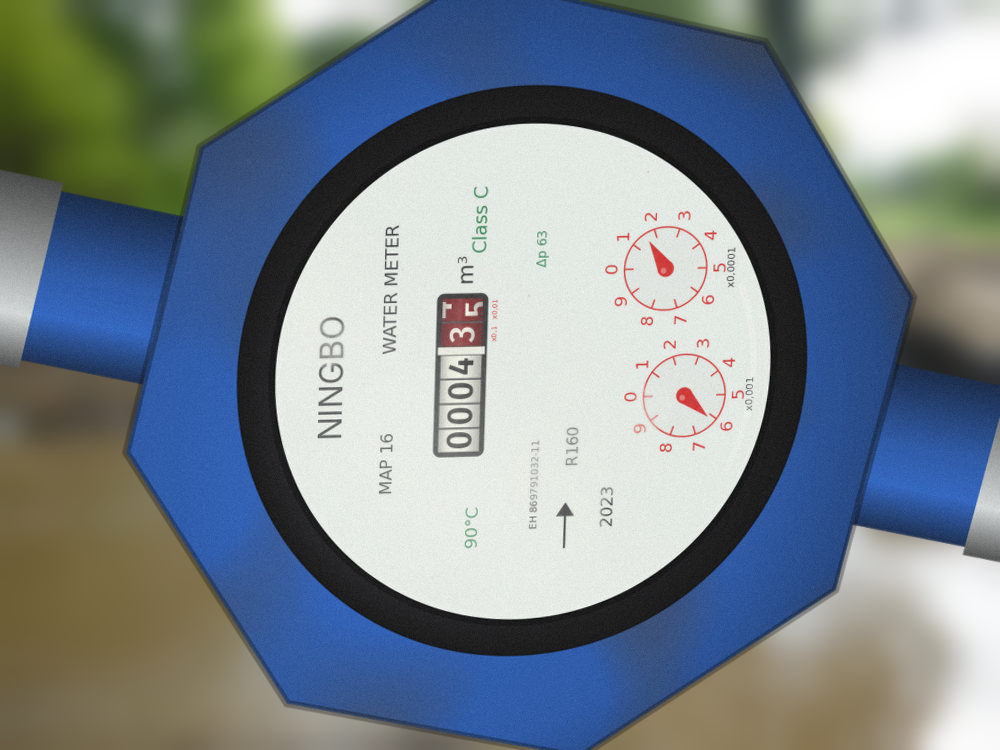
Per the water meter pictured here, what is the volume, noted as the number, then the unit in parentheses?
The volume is 4.3461 (m³)
